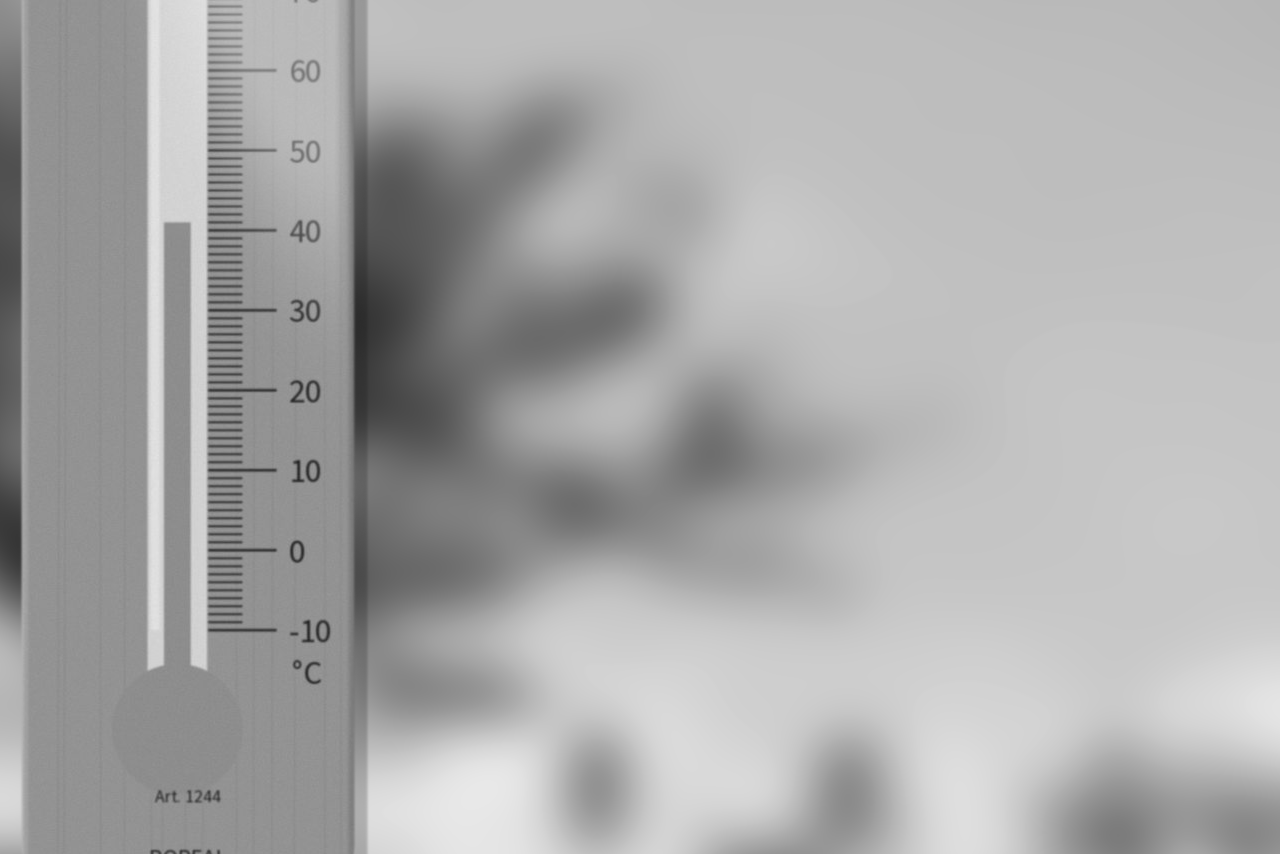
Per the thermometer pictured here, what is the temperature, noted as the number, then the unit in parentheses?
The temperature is 41 (°C)
